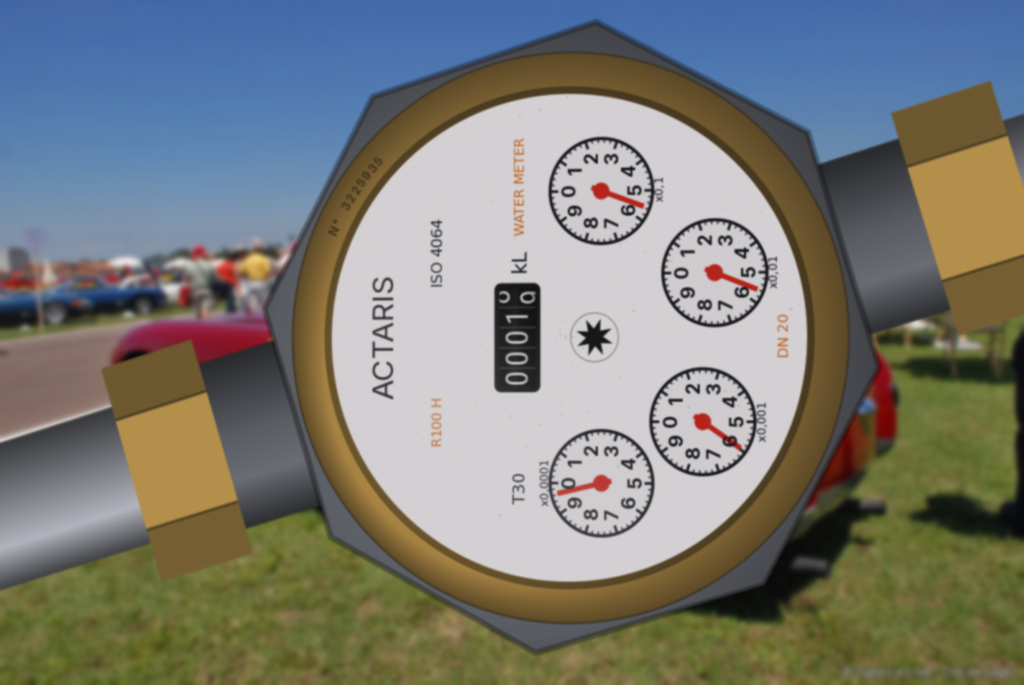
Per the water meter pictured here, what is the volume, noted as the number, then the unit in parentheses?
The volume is 18.5559 (kL)
